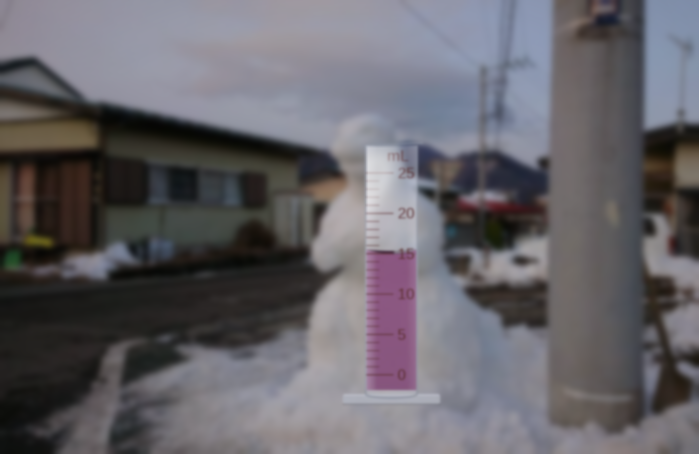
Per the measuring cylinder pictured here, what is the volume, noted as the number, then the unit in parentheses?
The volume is 15 (mL)
